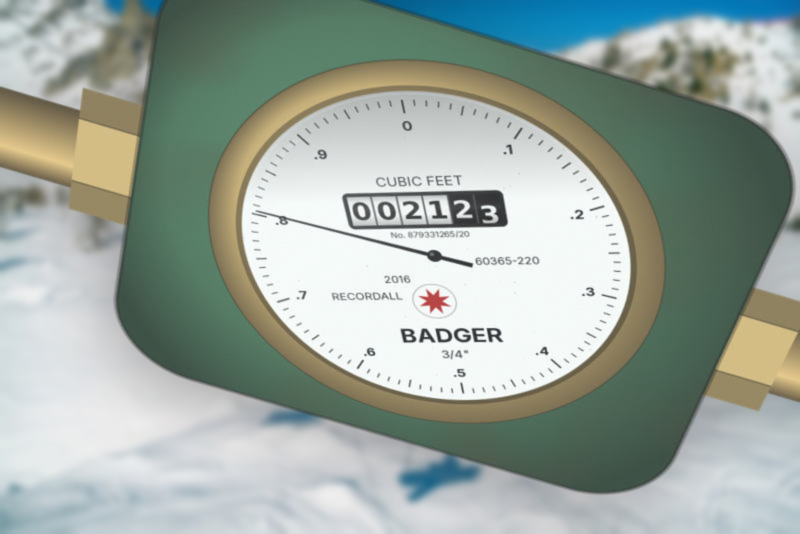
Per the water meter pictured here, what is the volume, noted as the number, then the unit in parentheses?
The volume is 2122.80 (ft³)
